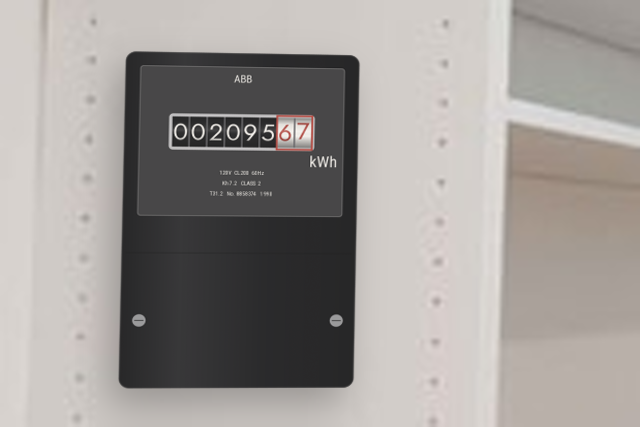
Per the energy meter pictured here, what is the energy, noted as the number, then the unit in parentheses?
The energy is 2095.67 (kWh)
